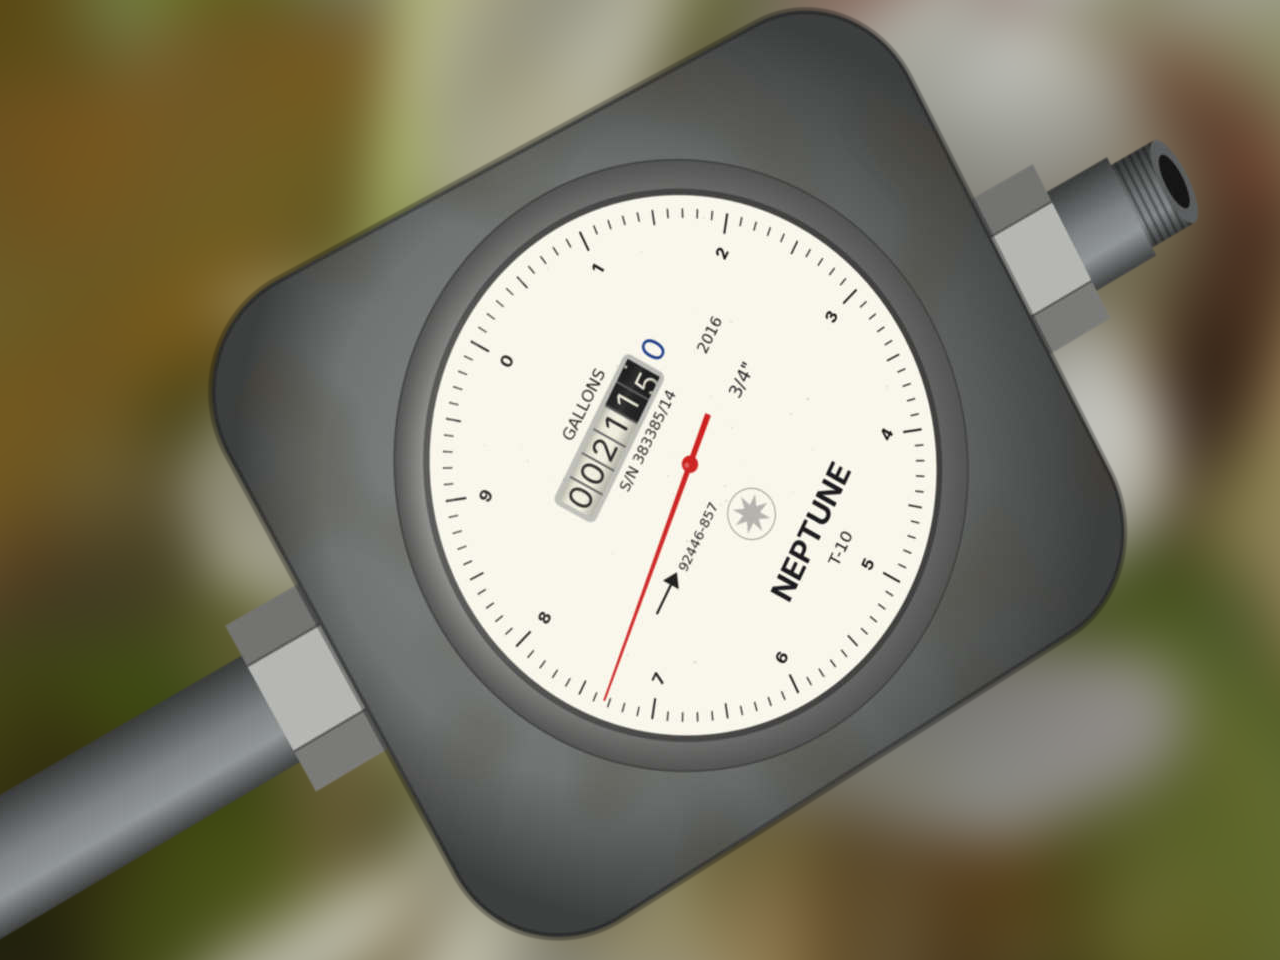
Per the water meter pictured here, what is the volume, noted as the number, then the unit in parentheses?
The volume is 21147.3 (gal)
